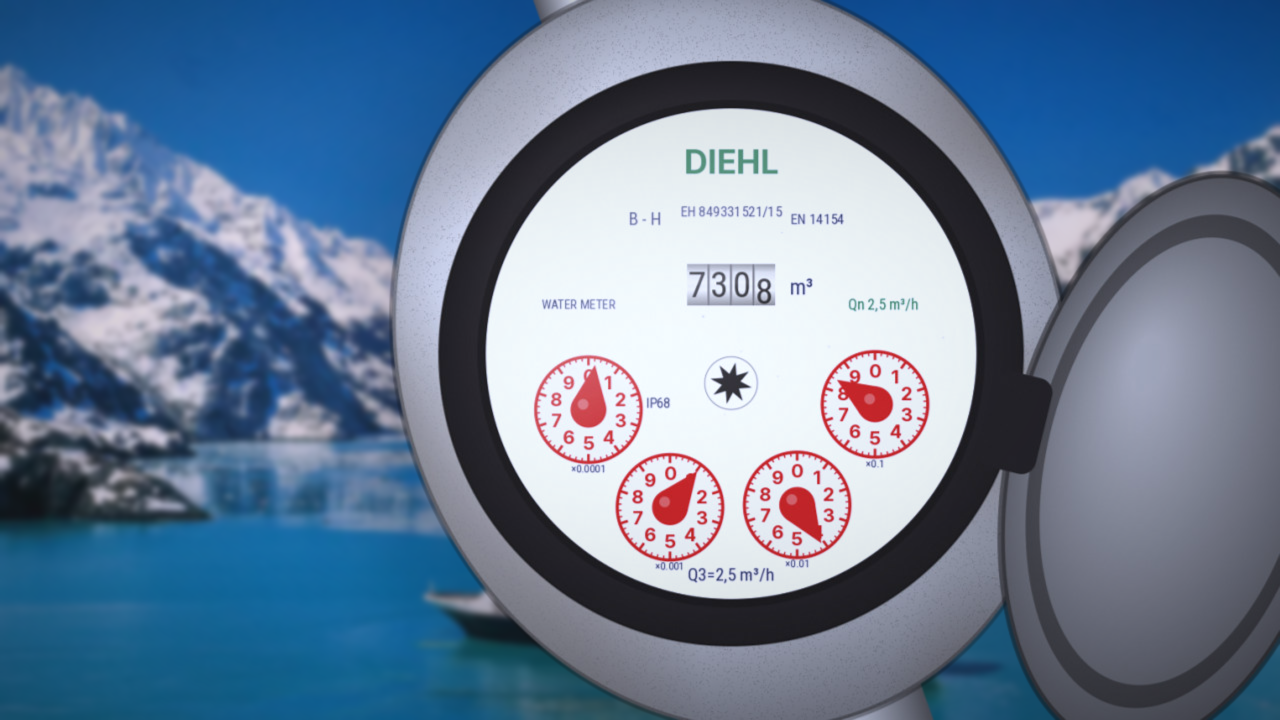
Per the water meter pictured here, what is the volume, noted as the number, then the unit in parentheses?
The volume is 7307.8410 (m³)
